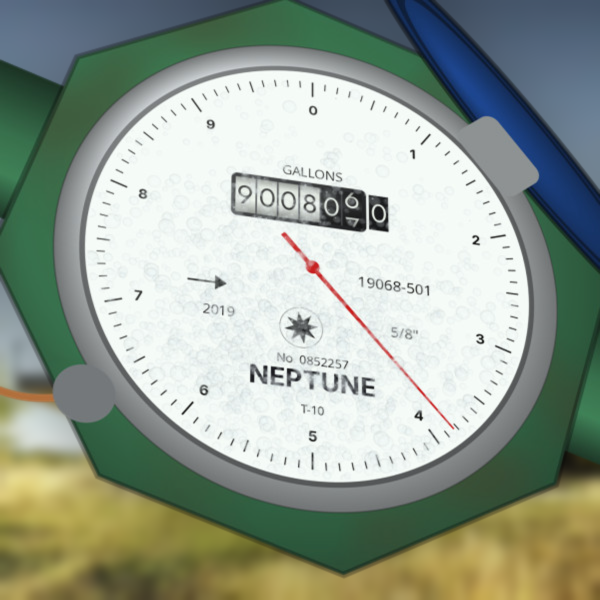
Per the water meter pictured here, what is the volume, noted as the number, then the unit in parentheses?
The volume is 9008063.8 (gal)
